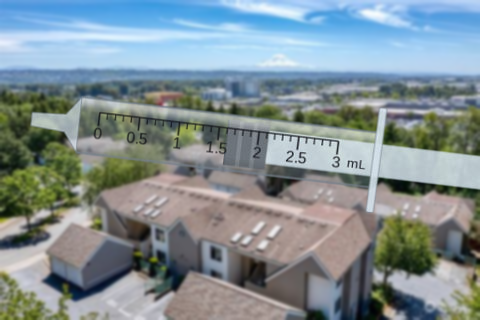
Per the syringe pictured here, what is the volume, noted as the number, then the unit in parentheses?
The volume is 1.6 (mL)
